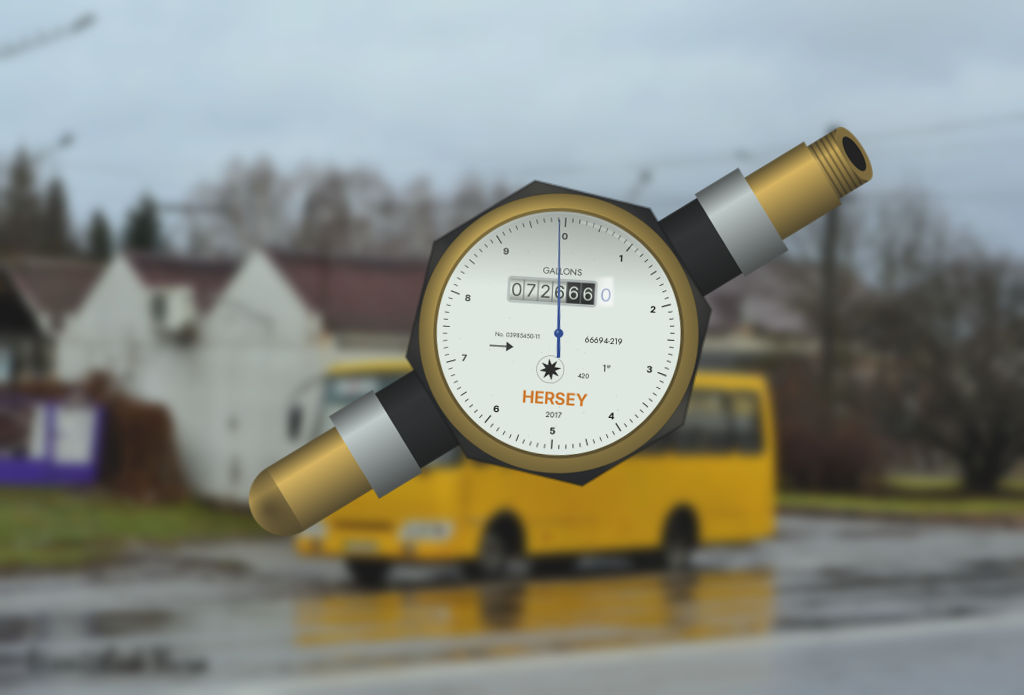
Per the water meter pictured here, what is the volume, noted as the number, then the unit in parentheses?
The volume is 726659.9 (gal)
